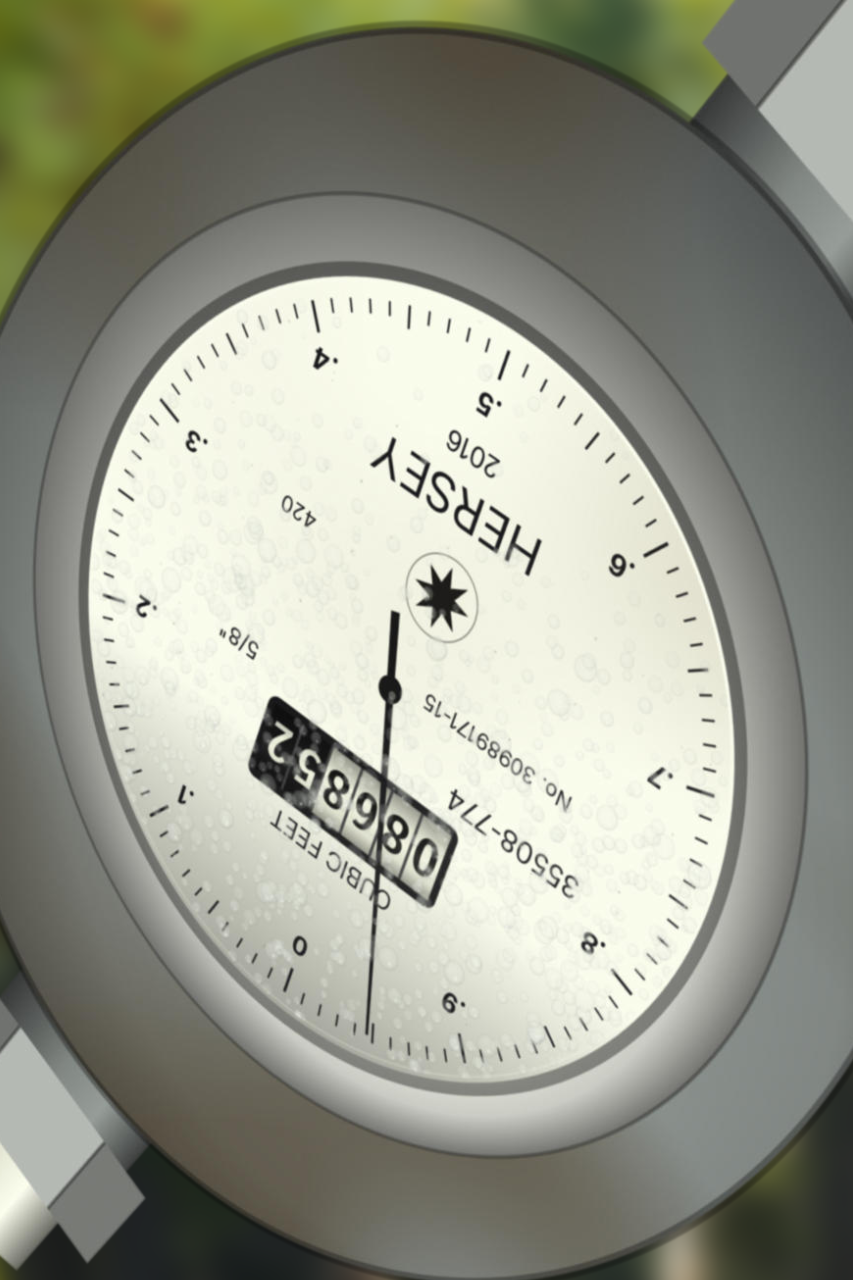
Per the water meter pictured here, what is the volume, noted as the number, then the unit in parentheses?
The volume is 86851.95 (ft³)
